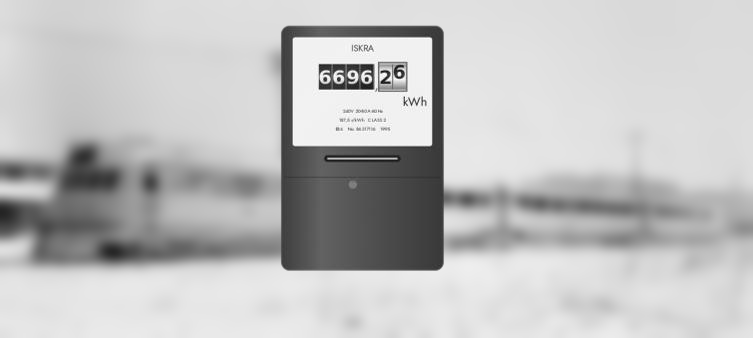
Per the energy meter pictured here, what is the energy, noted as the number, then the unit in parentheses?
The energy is 6696.26 (kWh)
